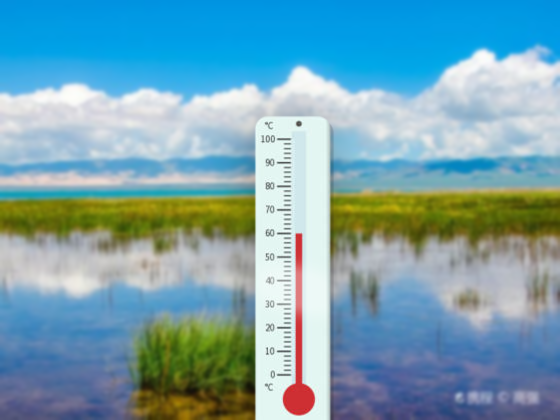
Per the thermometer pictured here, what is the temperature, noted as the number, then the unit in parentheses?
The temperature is 60 (°C)
